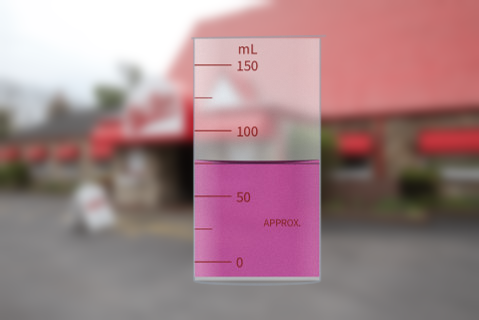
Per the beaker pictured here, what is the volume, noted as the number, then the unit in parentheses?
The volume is 75 (mL)
